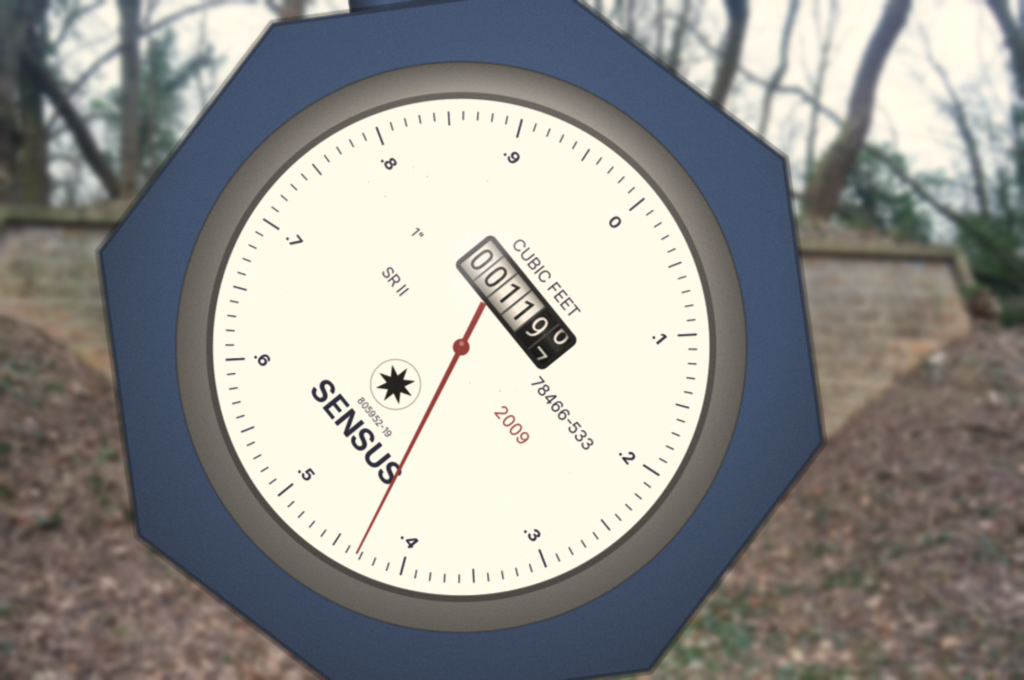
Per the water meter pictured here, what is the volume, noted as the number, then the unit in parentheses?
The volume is 1196.43 (ft³)
